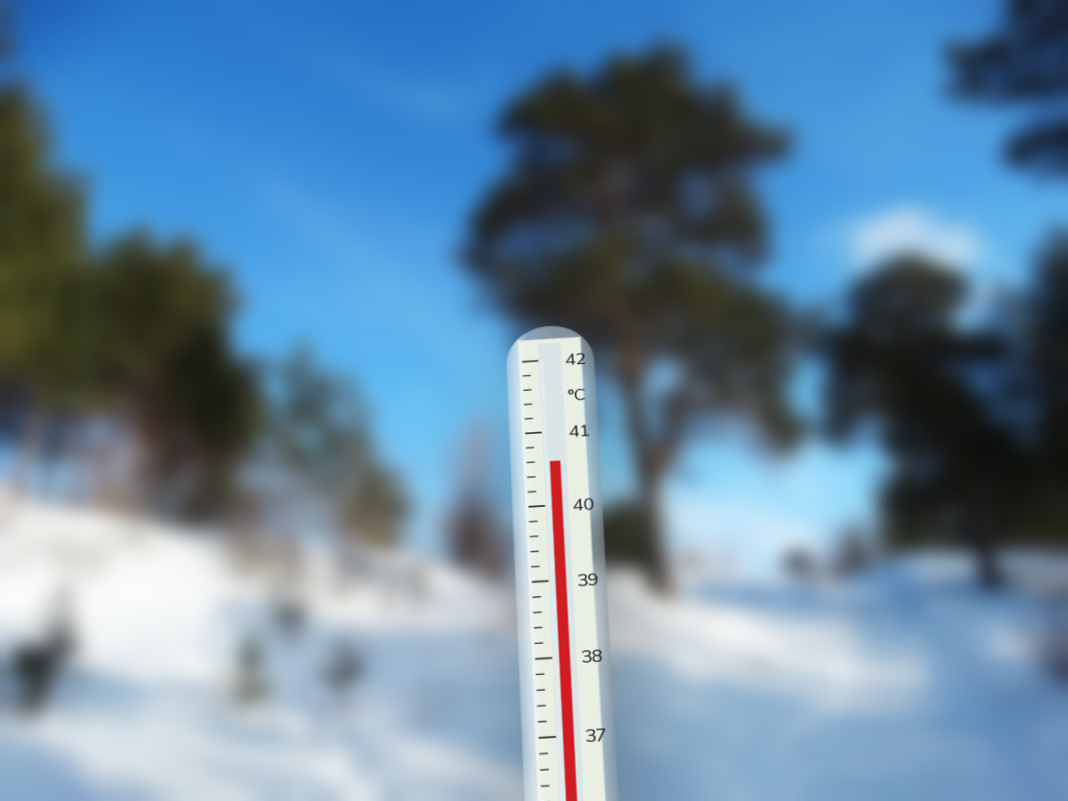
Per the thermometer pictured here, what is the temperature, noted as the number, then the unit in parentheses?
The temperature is 40.6 (°C)
